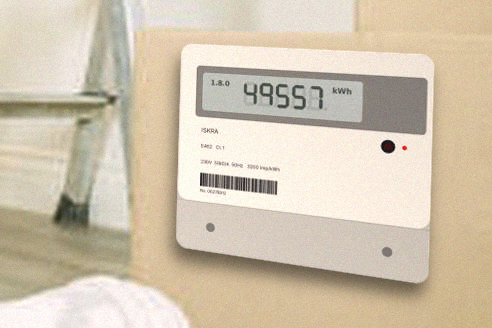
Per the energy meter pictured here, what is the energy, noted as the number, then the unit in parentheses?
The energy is 49557 (kWh)
